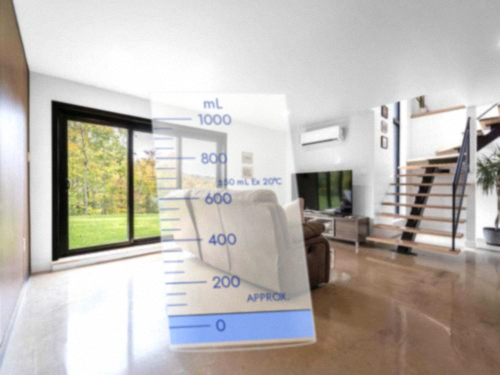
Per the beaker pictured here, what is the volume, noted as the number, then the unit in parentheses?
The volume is 50 (mL)
